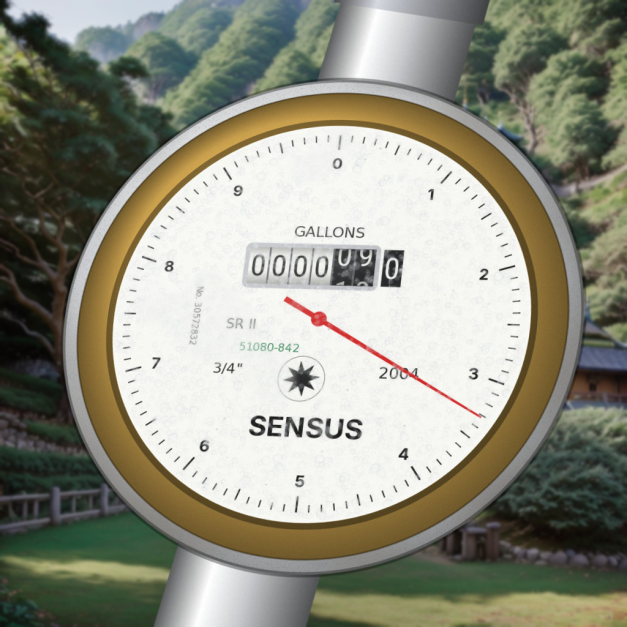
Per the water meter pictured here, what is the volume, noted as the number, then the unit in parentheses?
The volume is 93.3 (gal)
